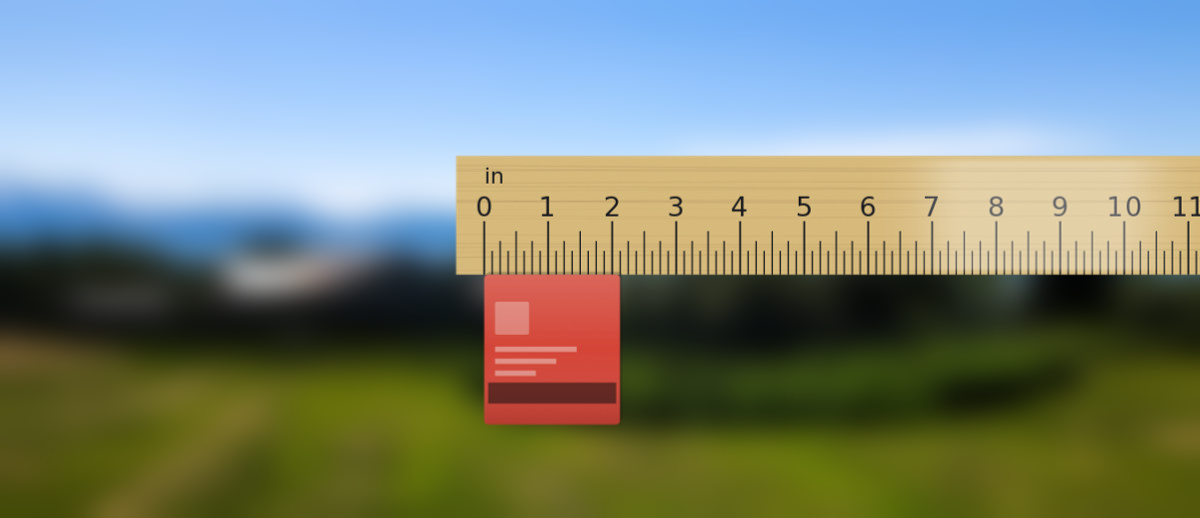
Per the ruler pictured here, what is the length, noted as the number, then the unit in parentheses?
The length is 2.125 (in)
